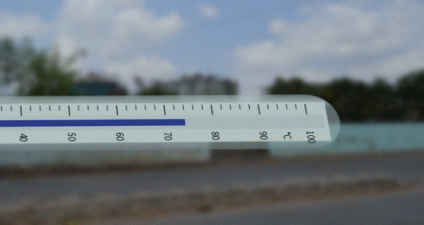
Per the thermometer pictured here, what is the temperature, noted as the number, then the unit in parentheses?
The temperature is 74 (°C)
